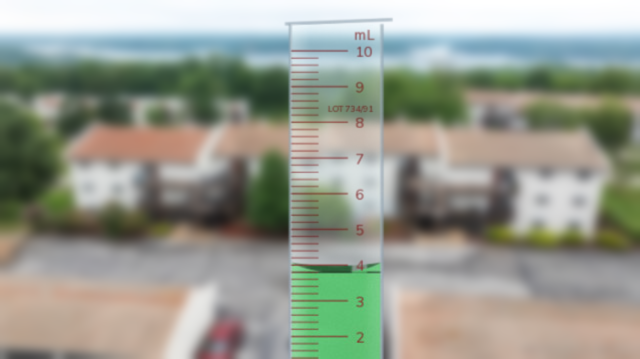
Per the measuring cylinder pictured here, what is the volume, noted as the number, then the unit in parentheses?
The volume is 3.8 (mL)
